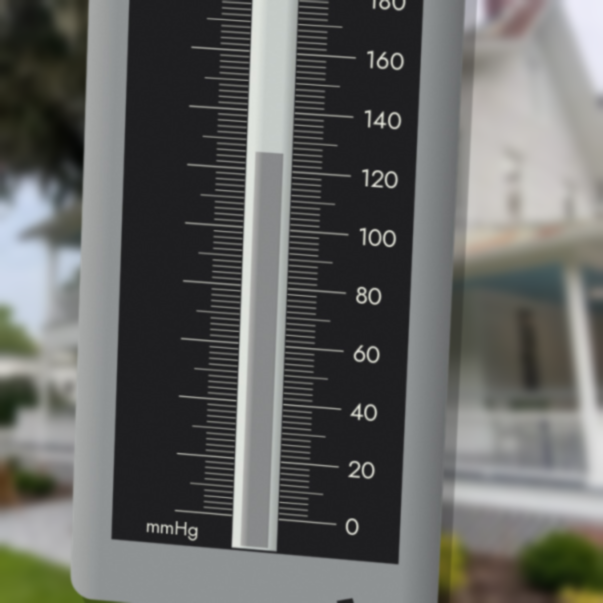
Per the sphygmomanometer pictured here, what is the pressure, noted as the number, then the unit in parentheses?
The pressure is 126 (mmHg)
